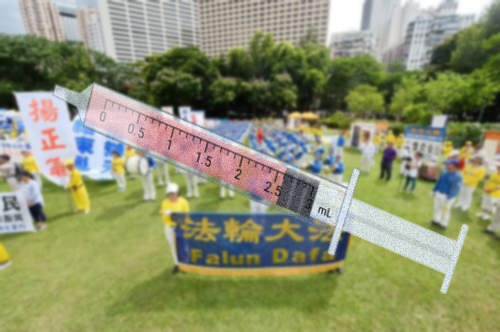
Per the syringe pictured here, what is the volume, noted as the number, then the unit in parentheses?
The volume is 2.6 (mL)
